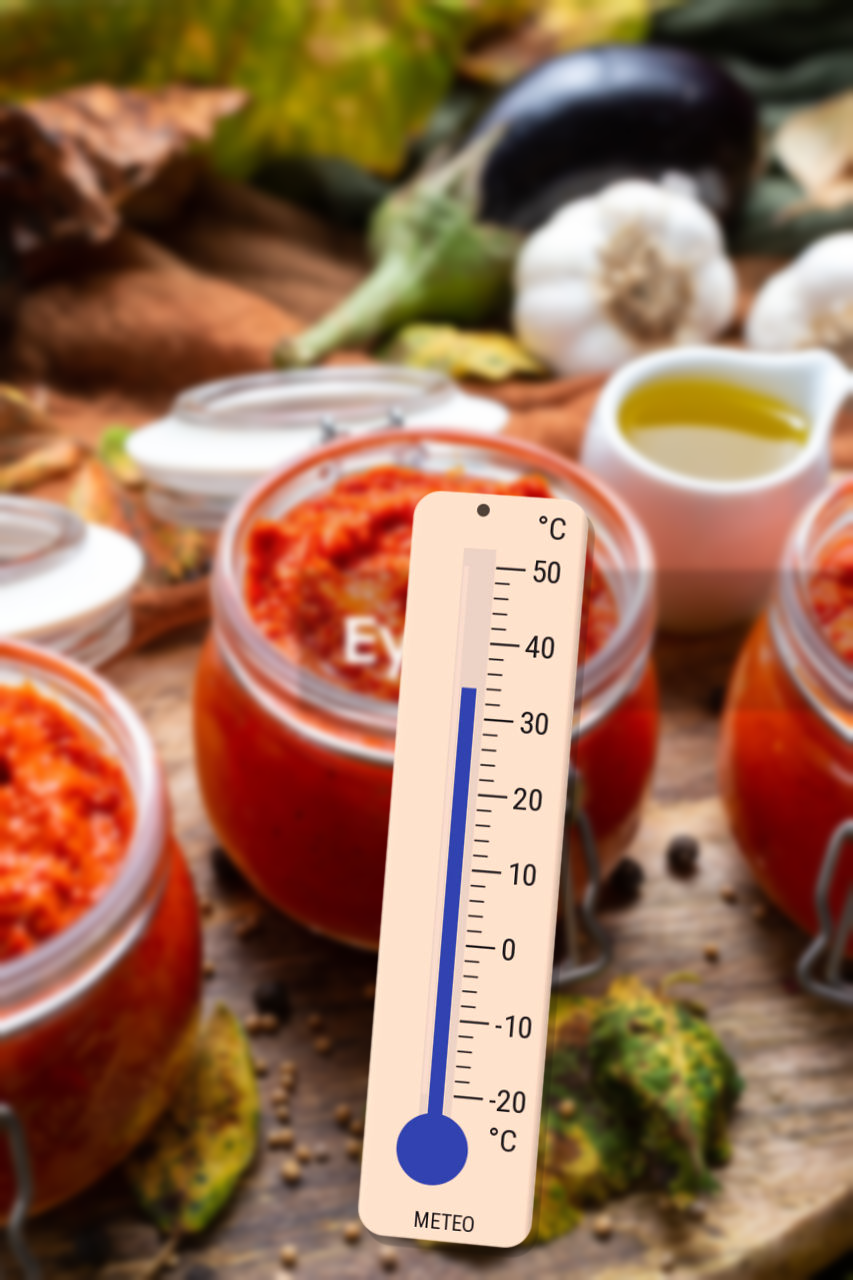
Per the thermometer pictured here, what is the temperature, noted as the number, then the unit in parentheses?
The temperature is 34 (°C)
